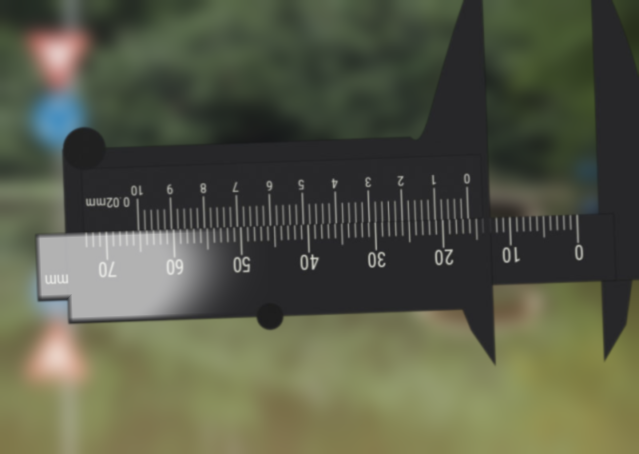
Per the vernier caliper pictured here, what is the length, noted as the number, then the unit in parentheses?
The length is 16.2 (mm)
